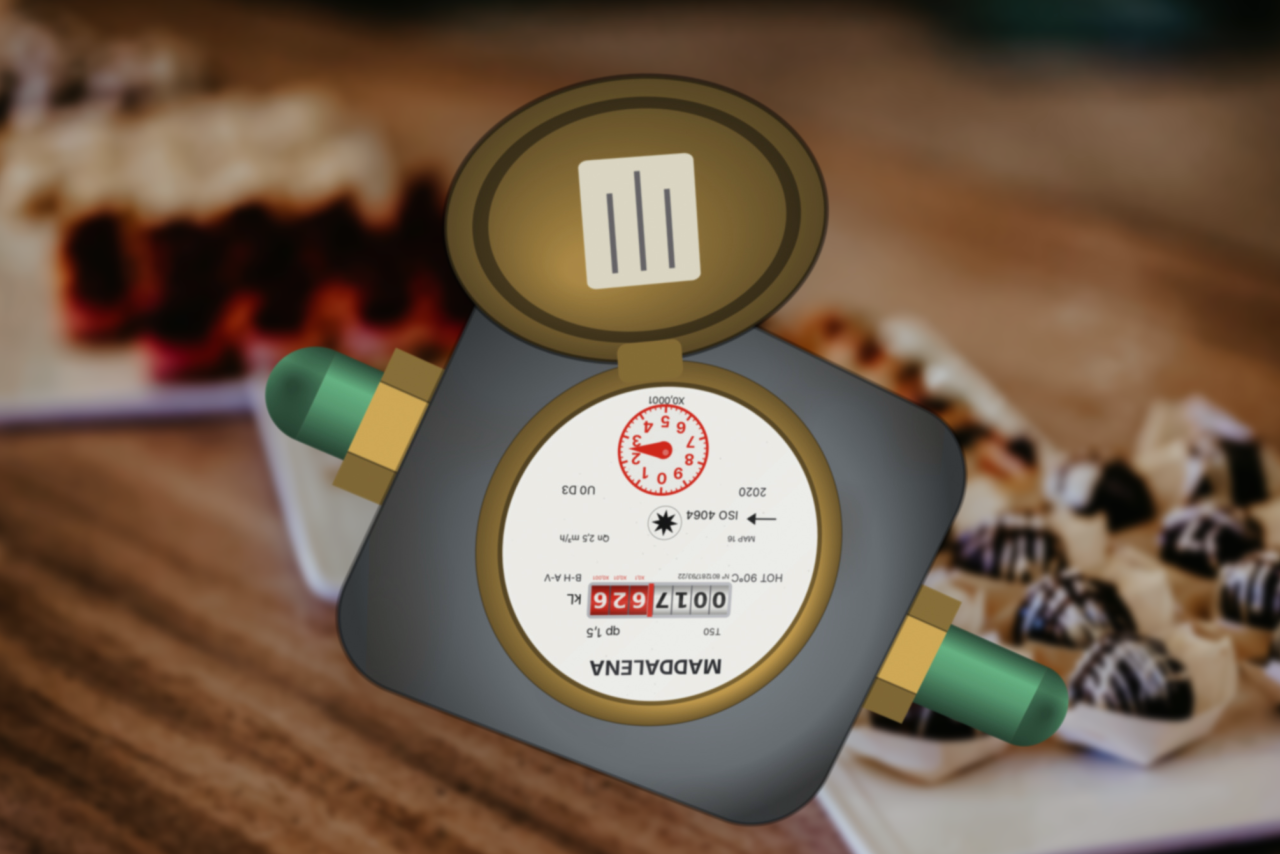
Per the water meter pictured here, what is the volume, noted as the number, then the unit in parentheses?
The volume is 17.6262 (kL)
